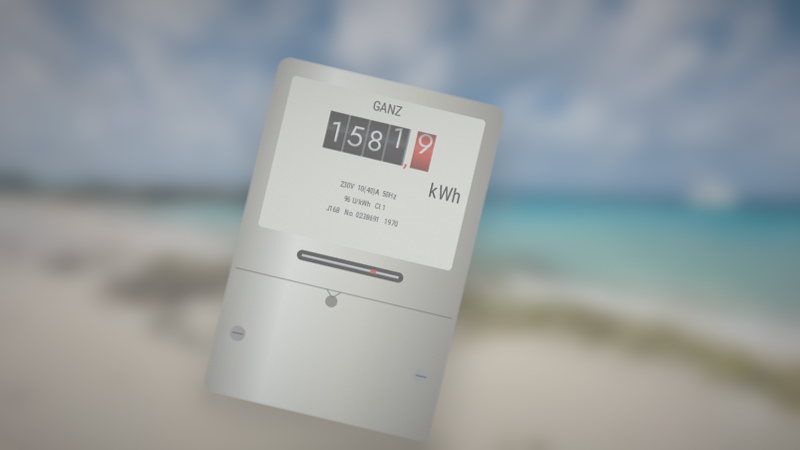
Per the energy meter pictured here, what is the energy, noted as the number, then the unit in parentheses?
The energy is 1581.9 (kWh)
